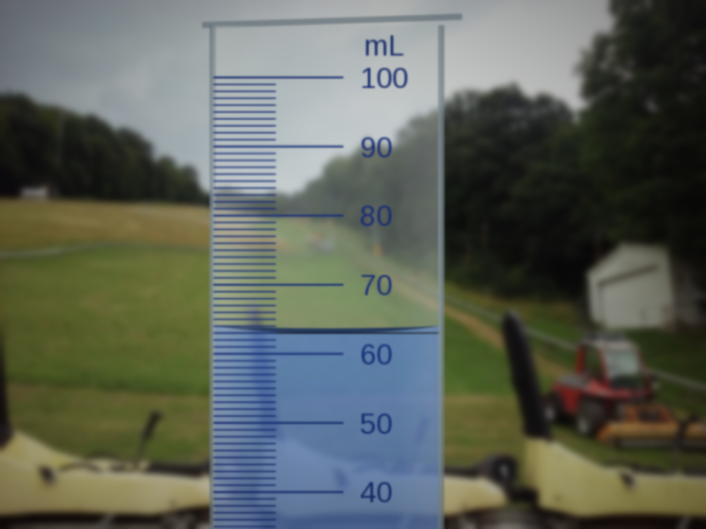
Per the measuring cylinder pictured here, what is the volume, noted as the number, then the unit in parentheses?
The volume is 63 (mL)
